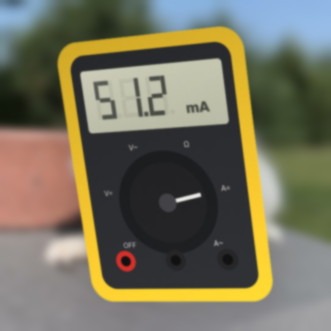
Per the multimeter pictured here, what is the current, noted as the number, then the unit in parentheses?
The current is 51.2 (mA)
